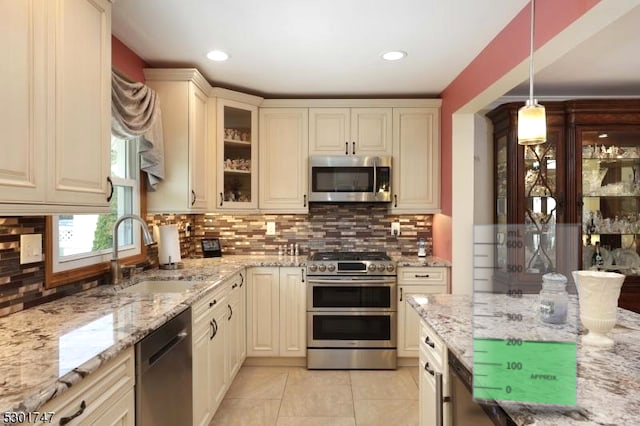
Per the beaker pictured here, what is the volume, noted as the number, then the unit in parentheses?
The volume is 200 (mL)
